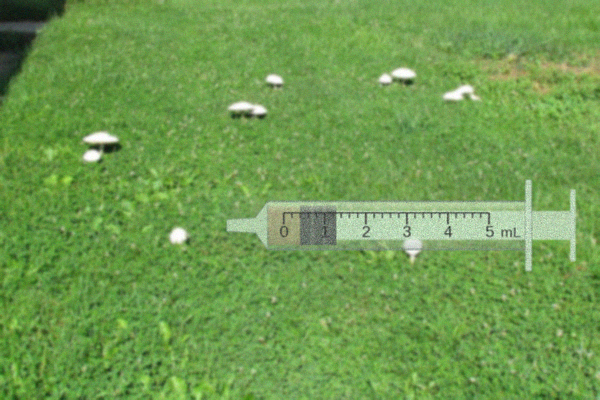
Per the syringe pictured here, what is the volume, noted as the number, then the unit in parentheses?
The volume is 0.4 (mL)
